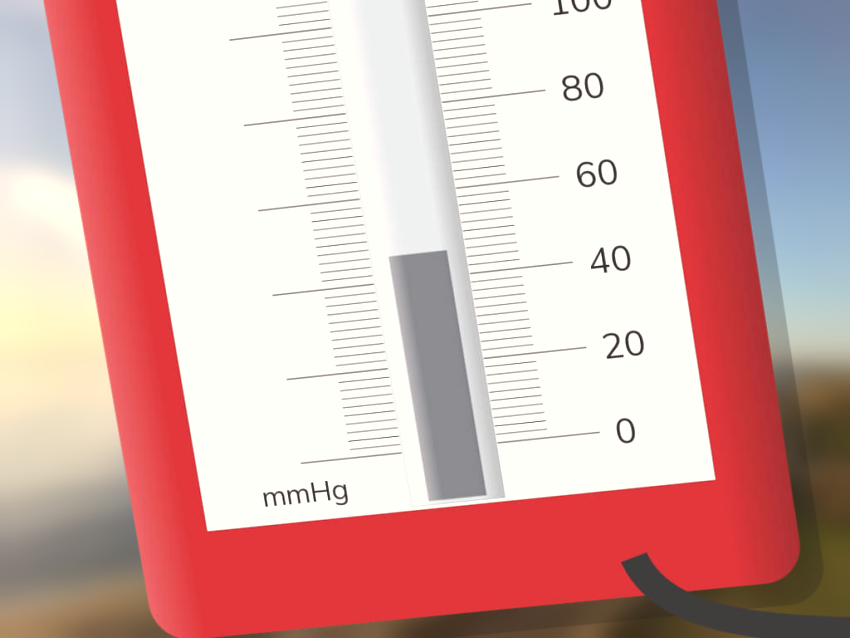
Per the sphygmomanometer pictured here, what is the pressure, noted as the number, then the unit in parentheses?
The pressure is 46 (mmHg)
